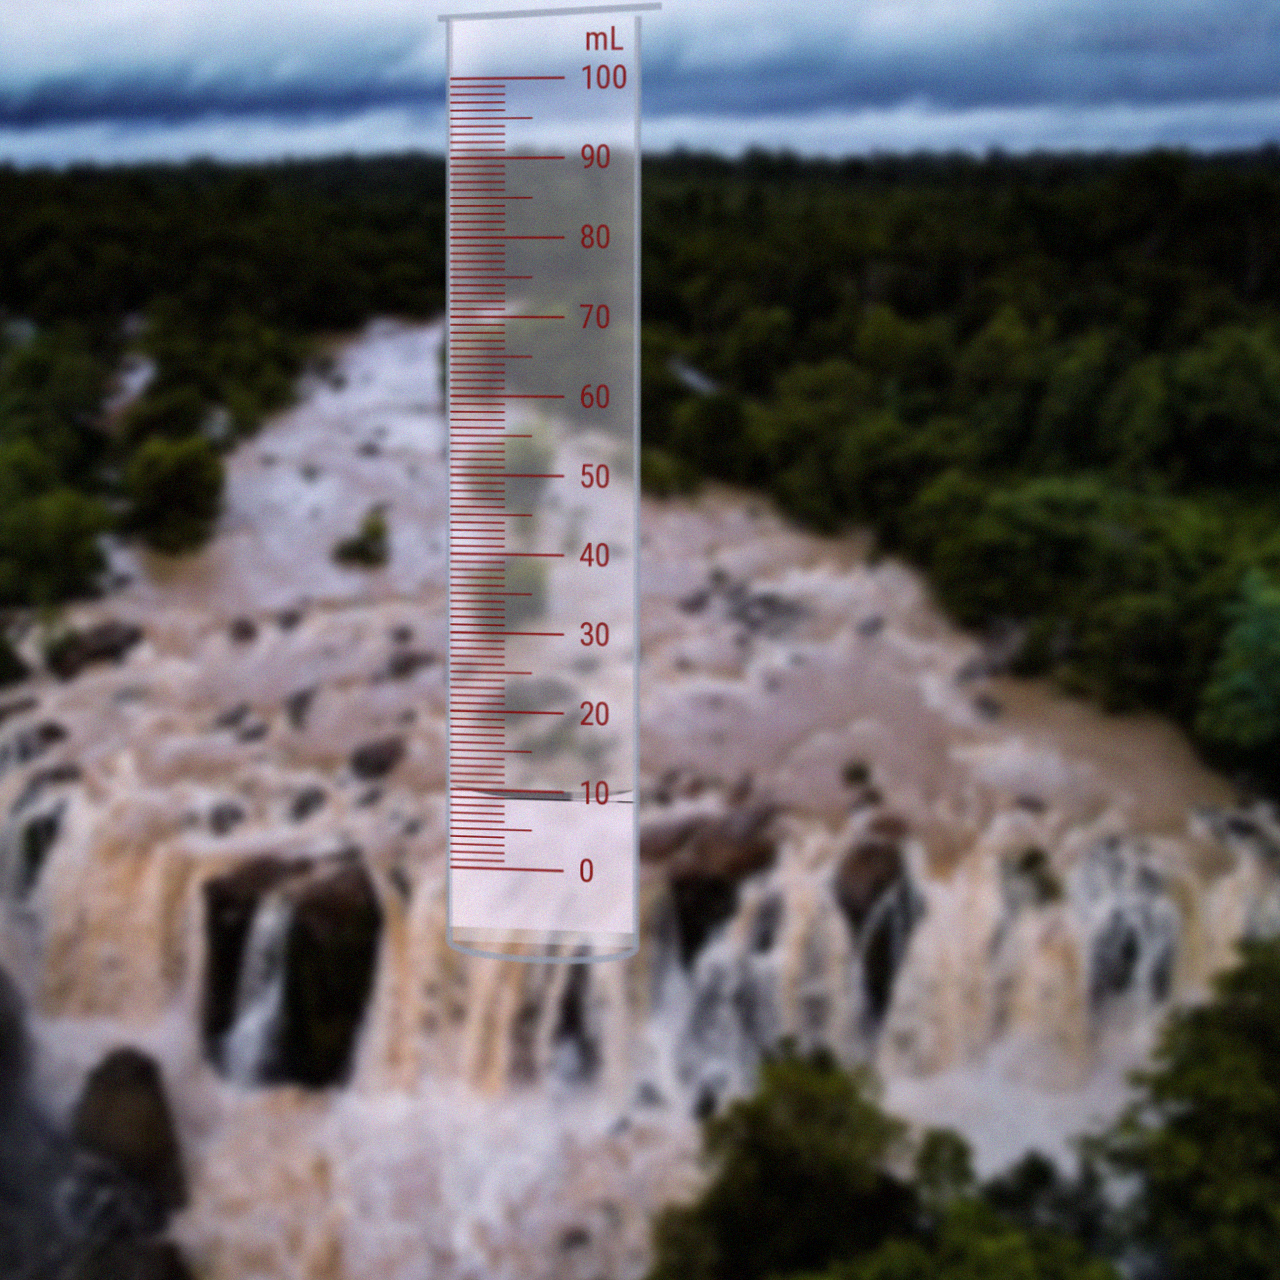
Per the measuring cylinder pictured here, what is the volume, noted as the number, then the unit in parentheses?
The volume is 9 (mL)
